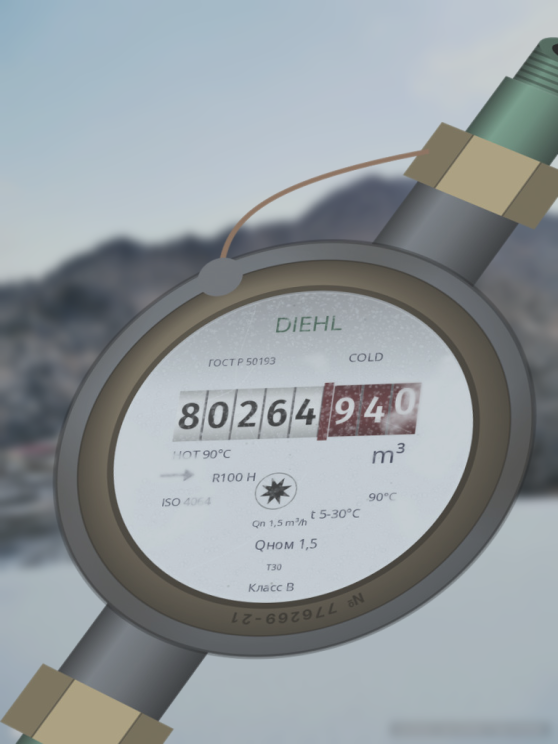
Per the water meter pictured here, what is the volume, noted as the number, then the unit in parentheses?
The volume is 80264.940 (m³)
